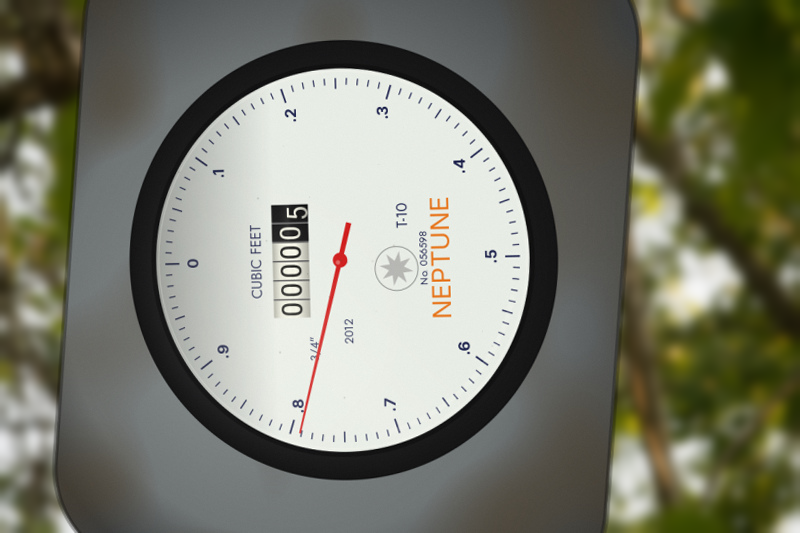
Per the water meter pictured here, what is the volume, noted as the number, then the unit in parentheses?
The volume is 4.79 (ft³)
